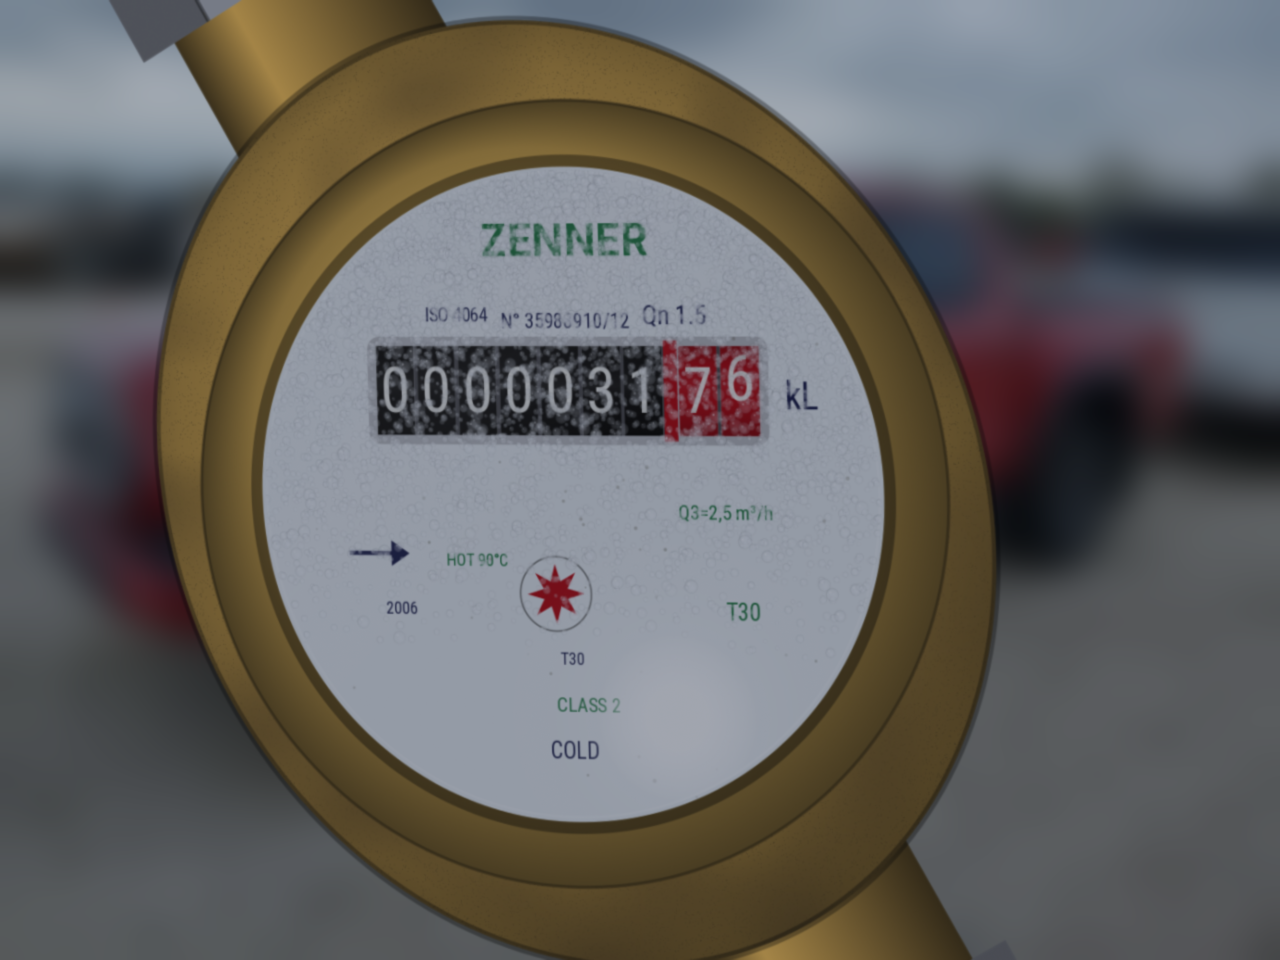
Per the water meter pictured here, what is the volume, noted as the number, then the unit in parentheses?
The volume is 31.76 (kL)
